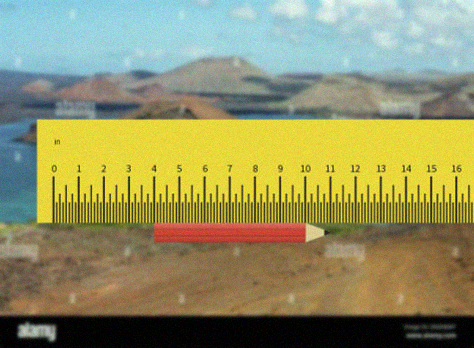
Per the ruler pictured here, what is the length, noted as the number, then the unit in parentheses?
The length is 7 (in)
